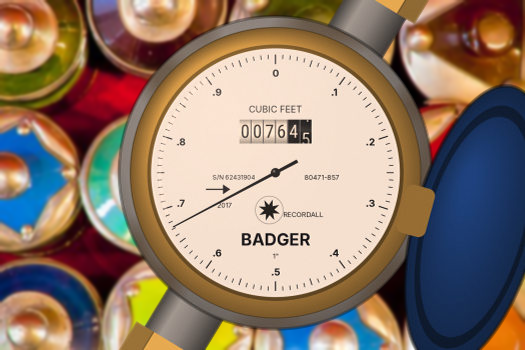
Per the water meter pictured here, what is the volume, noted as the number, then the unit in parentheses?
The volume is 7644.67 (ft³)
